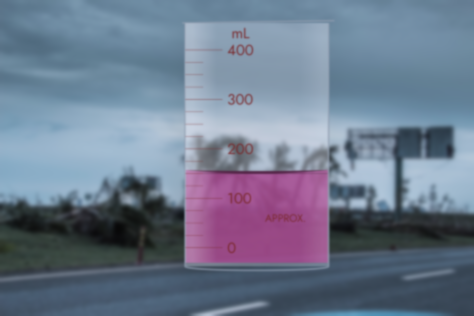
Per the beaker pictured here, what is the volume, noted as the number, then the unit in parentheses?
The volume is 150 (mL)
